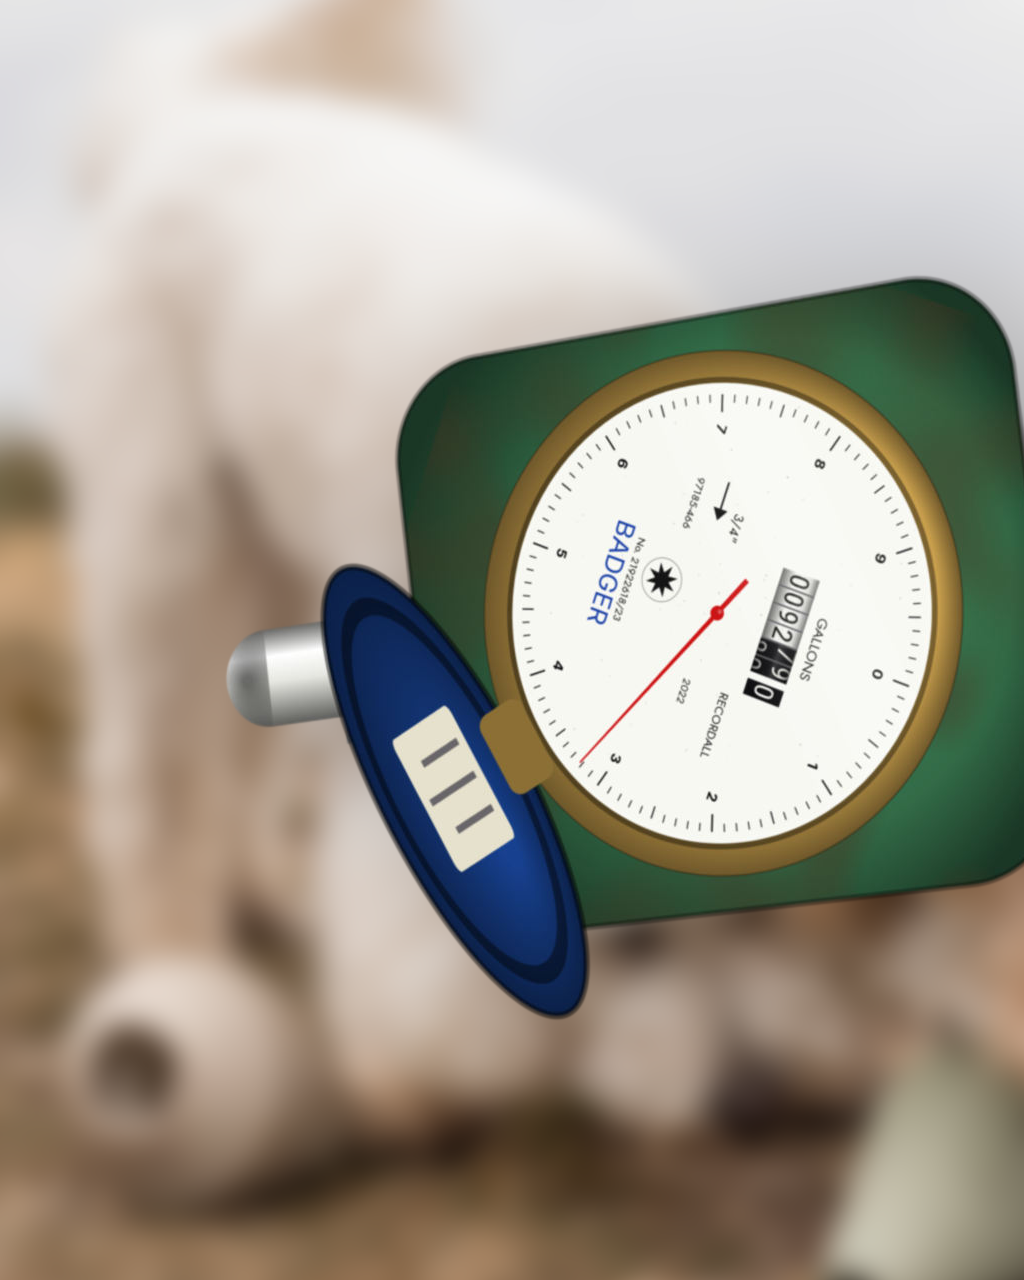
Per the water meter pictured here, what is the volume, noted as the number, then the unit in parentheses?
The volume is 92793.2 (gal)
